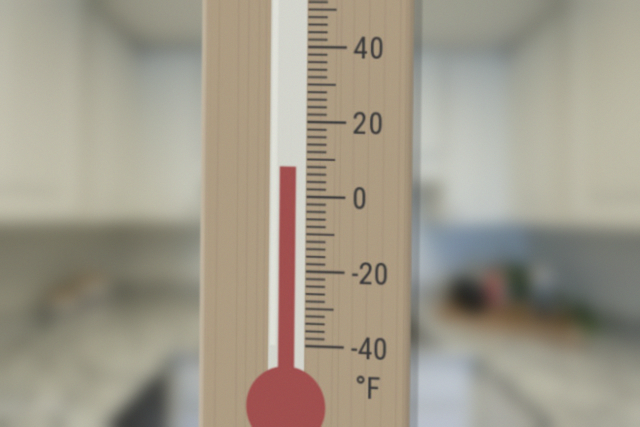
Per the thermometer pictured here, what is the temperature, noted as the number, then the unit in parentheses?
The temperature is 8 (°F)
